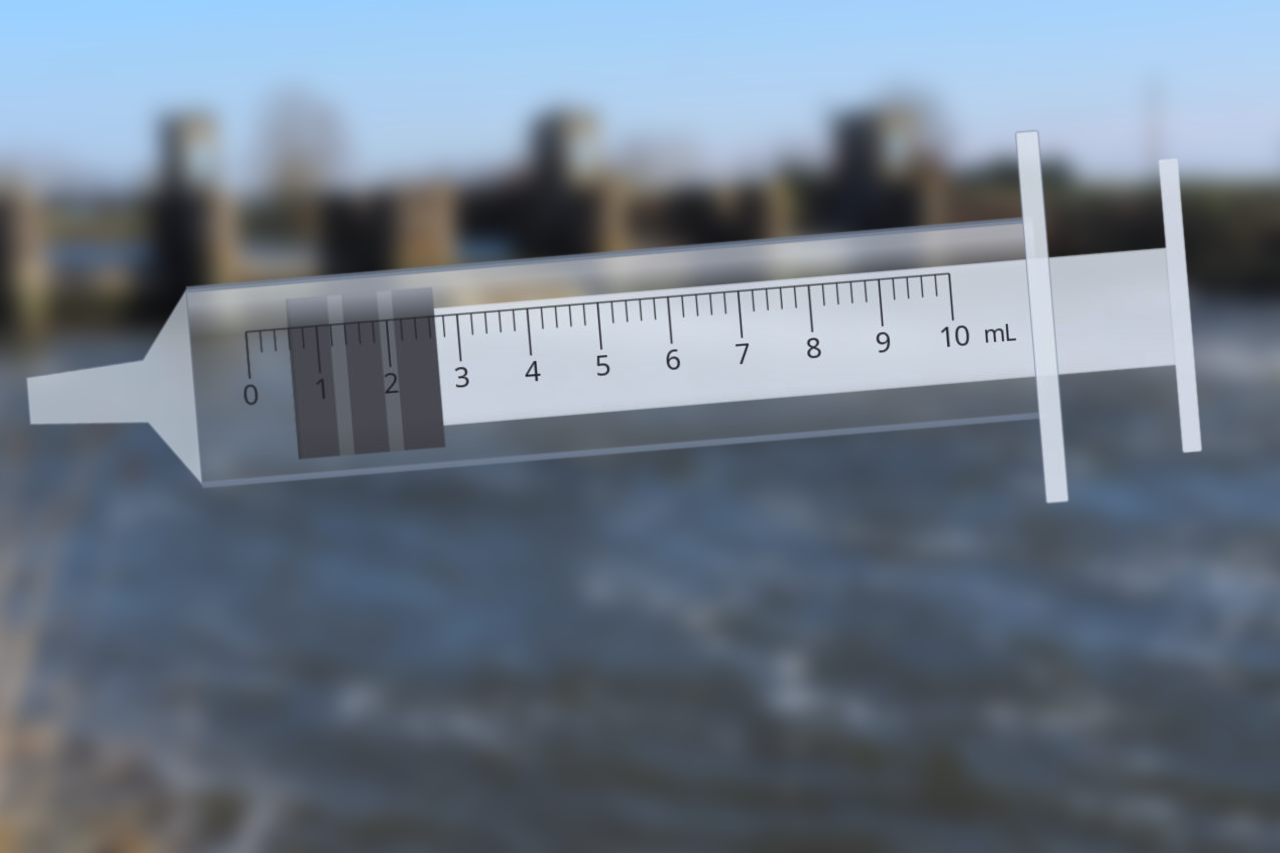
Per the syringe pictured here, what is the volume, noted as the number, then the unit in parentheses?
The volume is 0.6 (mL)
